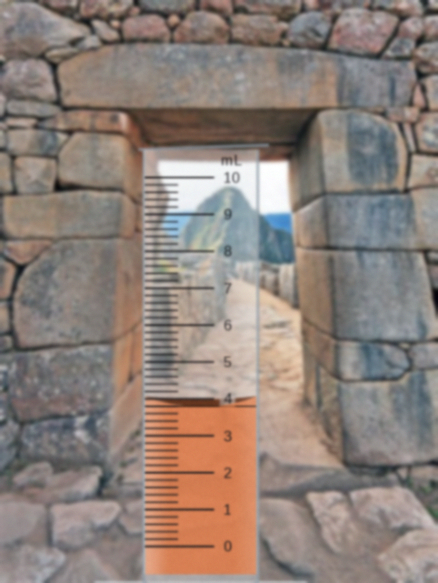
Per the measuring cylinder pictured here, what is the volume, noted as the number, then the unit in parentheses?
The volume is 3.8 (mL)
